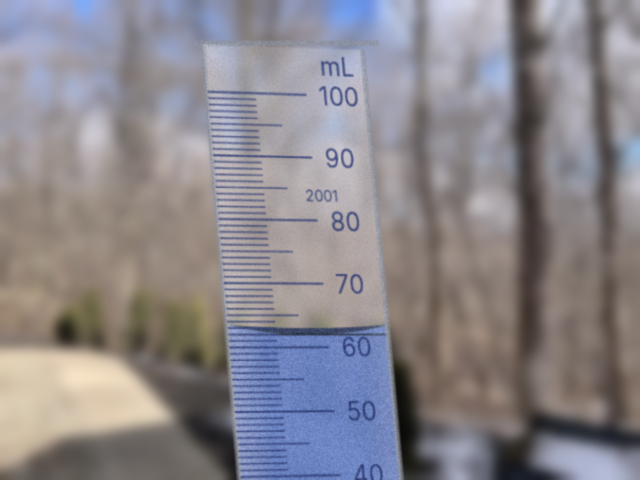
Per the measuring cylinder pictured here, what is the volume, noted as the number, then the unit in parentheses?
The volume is 62 (mL)
